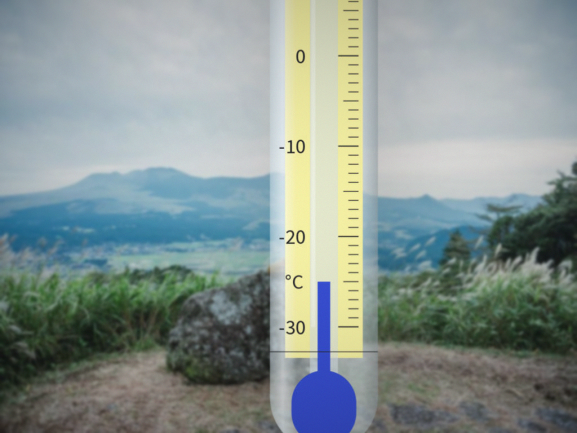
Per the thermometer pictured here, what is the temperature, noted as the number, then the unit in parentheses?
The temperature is -25 (°C)
